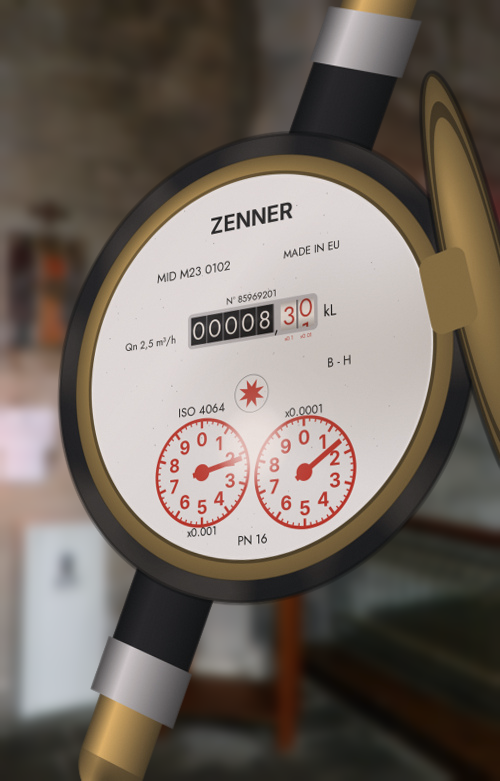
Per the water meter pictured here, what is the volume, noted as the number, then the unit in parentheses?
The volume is 8.3021 (kL)
